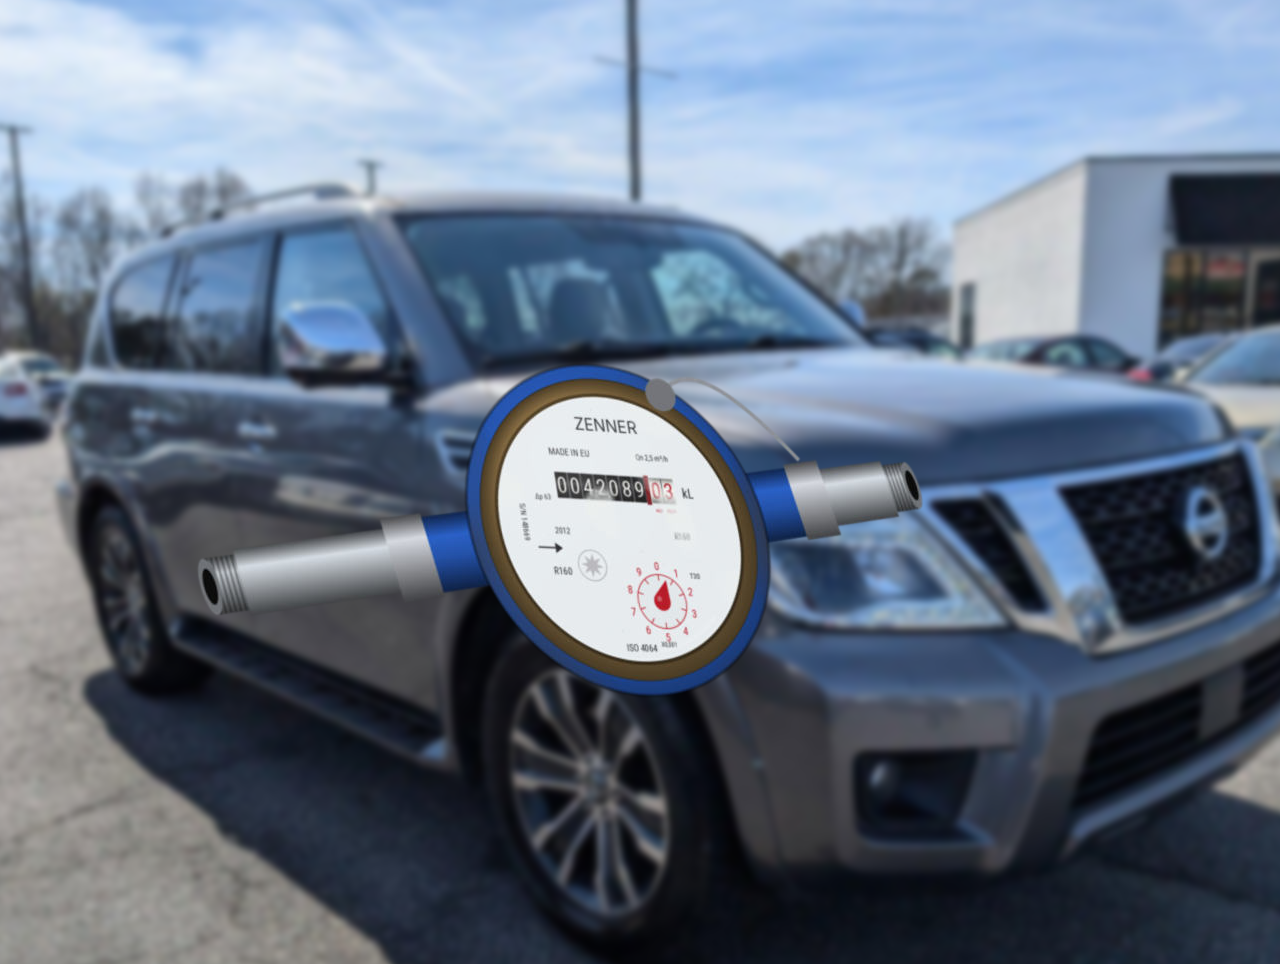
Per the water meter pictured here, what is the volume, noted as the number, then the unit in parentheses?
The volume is 42089.030 (kL)
